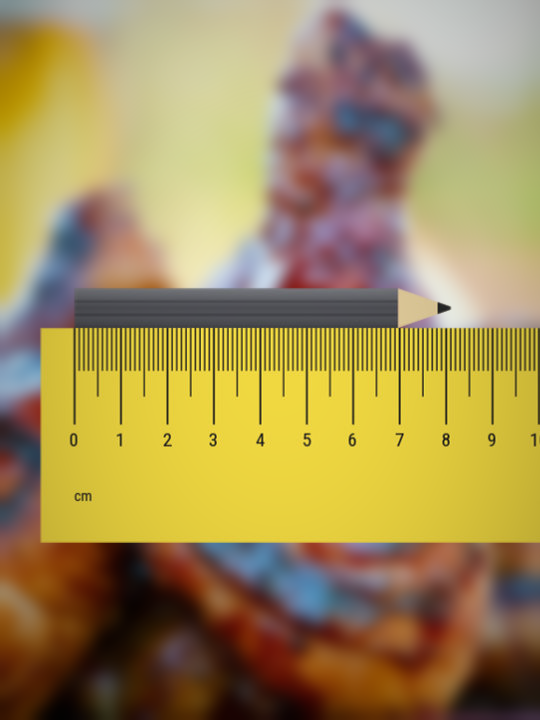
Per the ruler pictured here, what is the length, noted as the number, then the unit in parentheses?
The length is 8.1 (cm)
